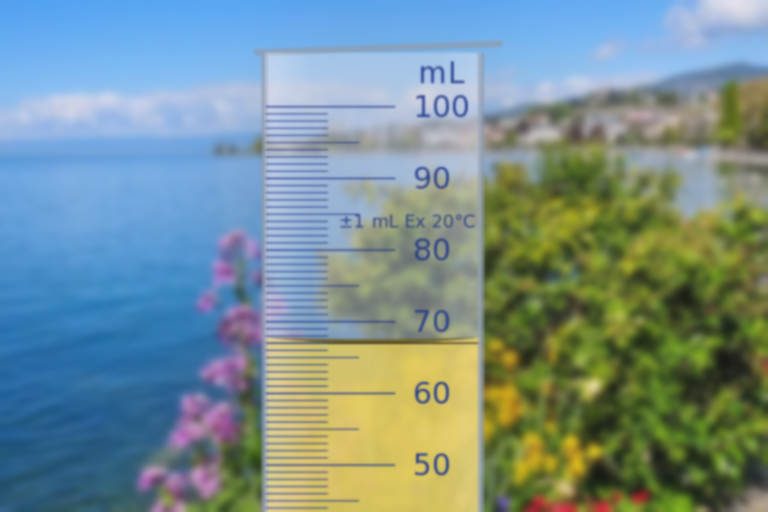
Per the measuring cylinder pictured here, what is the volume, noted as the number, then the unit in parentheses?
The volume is 67 (mL)
